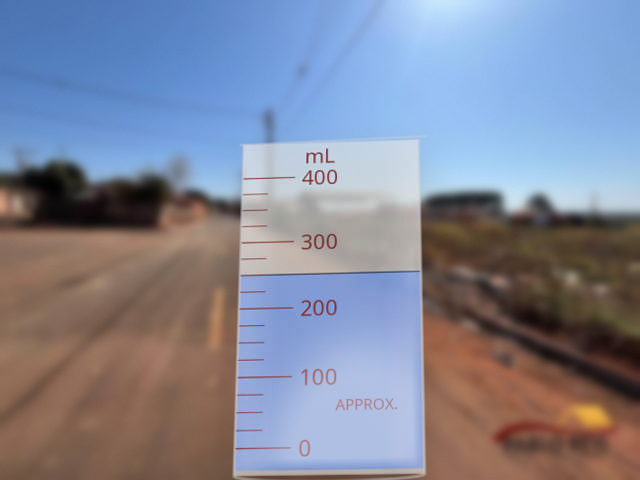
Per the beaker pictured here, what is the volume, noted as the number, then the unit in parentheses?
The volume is 250 (mL)
